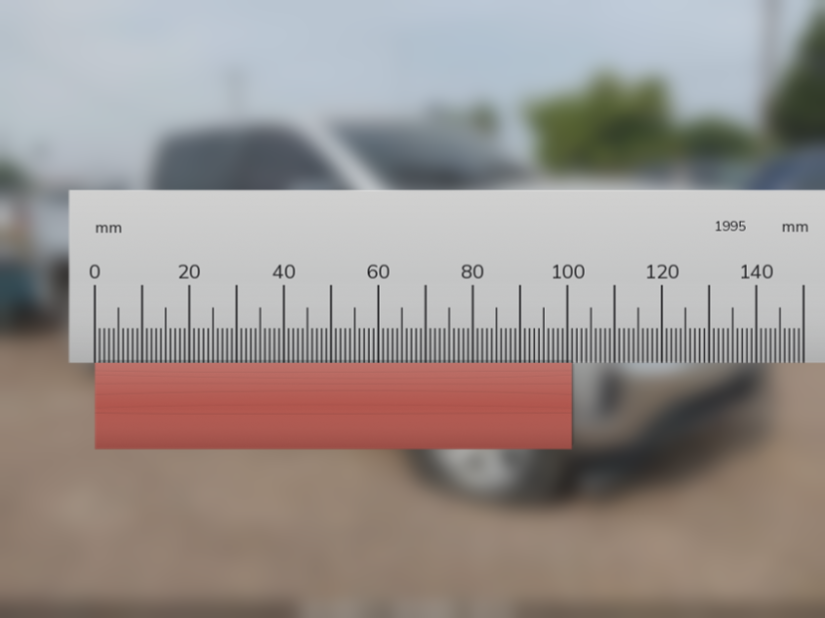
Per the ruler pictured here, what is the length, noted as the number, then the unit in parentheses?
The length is 101 (mm)
